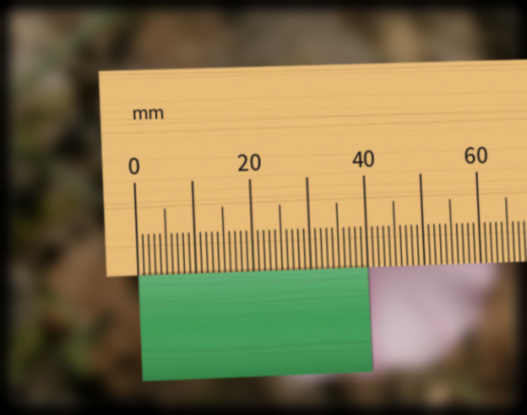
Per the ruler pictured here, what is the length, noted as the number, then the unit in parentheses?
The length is 40 (mm)
